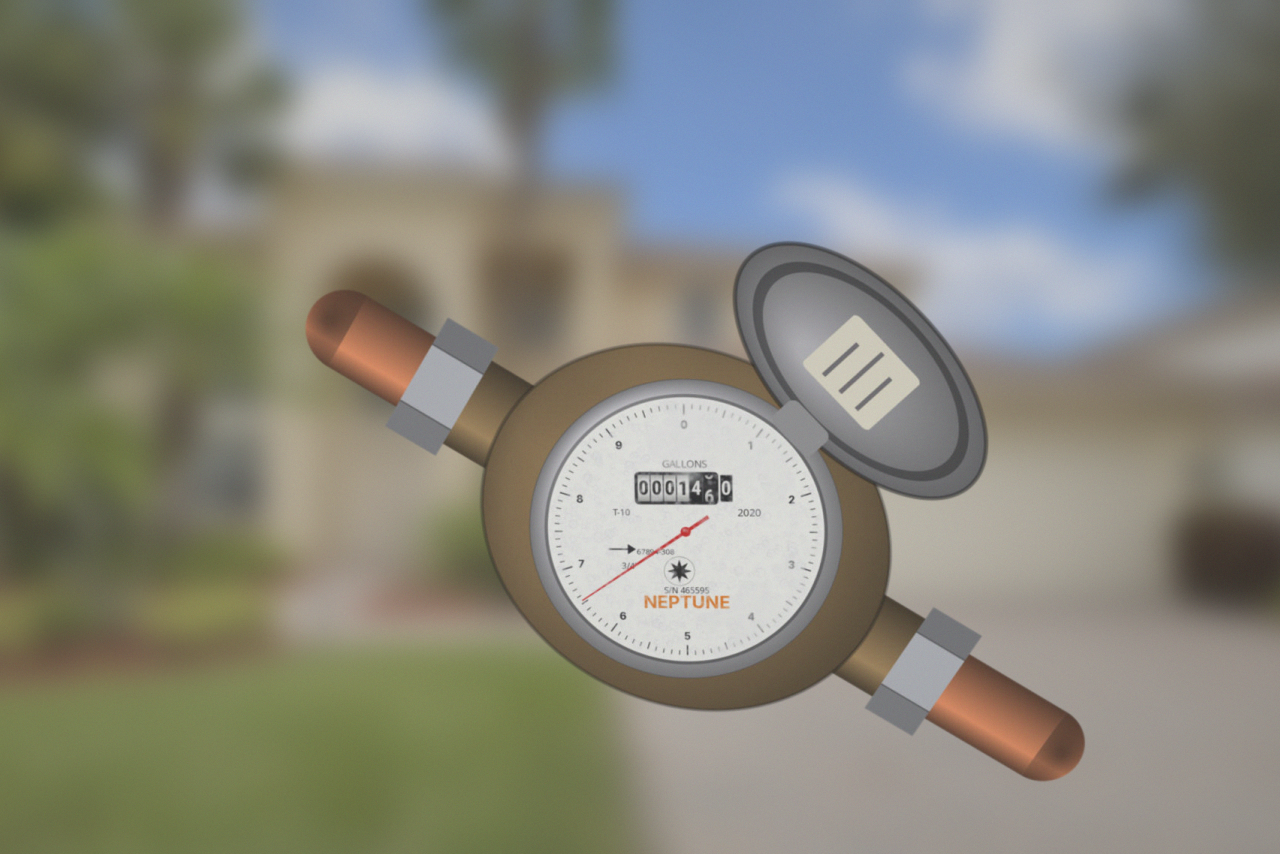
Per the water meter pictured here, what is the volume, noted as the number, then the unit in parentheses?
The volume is 1456.5 (gal)
